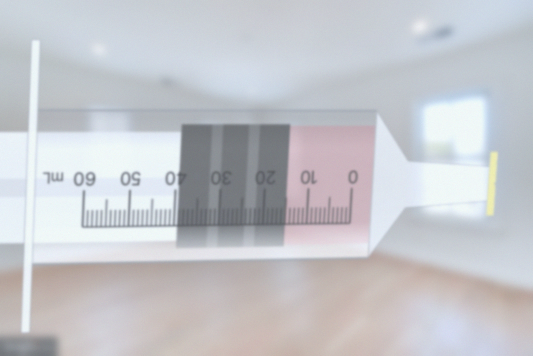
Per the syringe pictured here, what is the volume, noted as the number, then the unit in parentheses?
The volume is 15 (mL)
